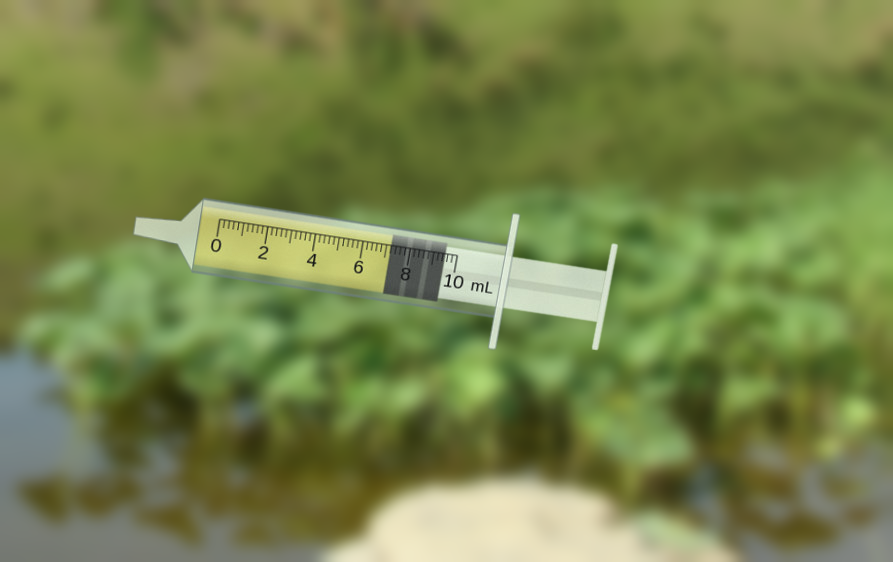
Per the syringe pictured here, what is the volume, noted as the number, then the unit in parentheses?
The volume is 7.2 (mL)
